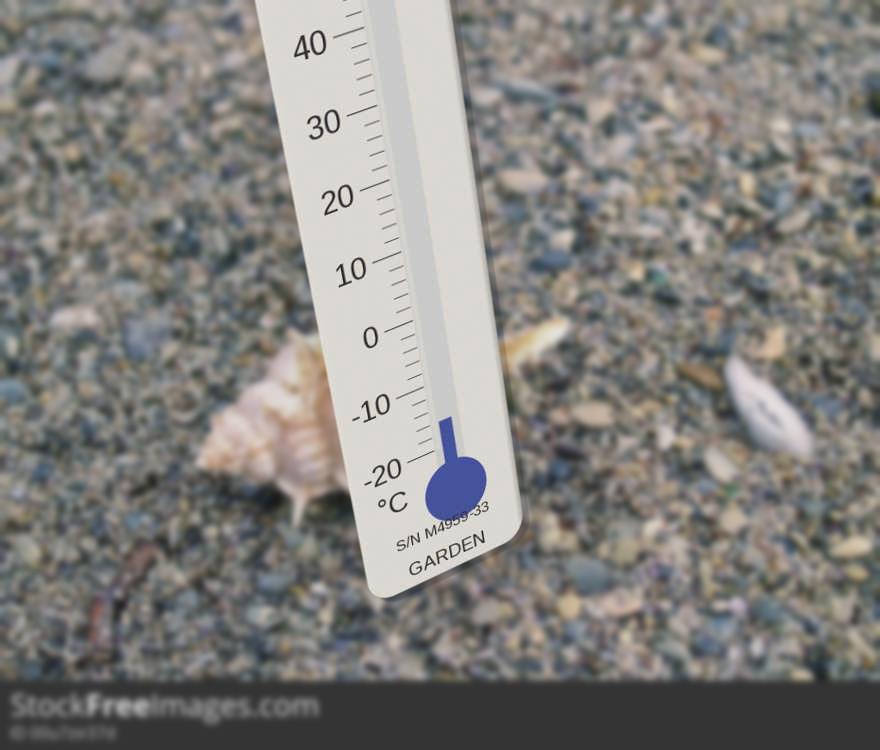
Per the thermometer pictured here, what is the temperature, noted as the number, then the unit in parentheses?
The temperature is -16 (°C)
